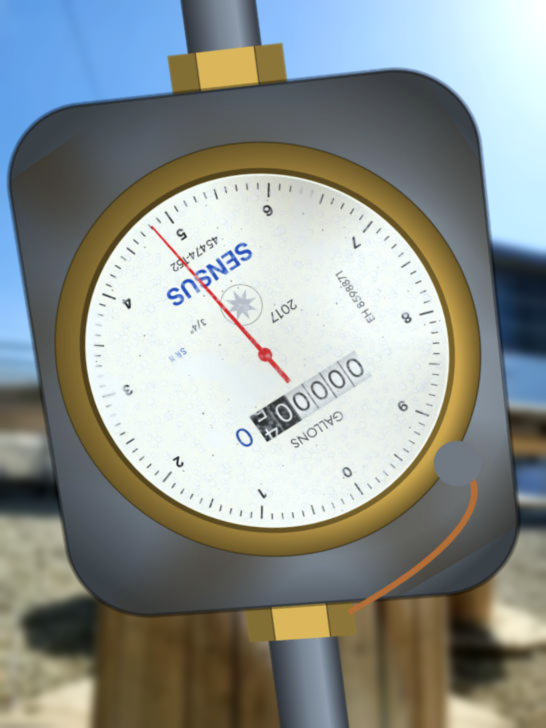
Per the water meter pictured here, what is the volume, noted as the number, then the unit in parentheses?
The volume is 44.8 (gal)
